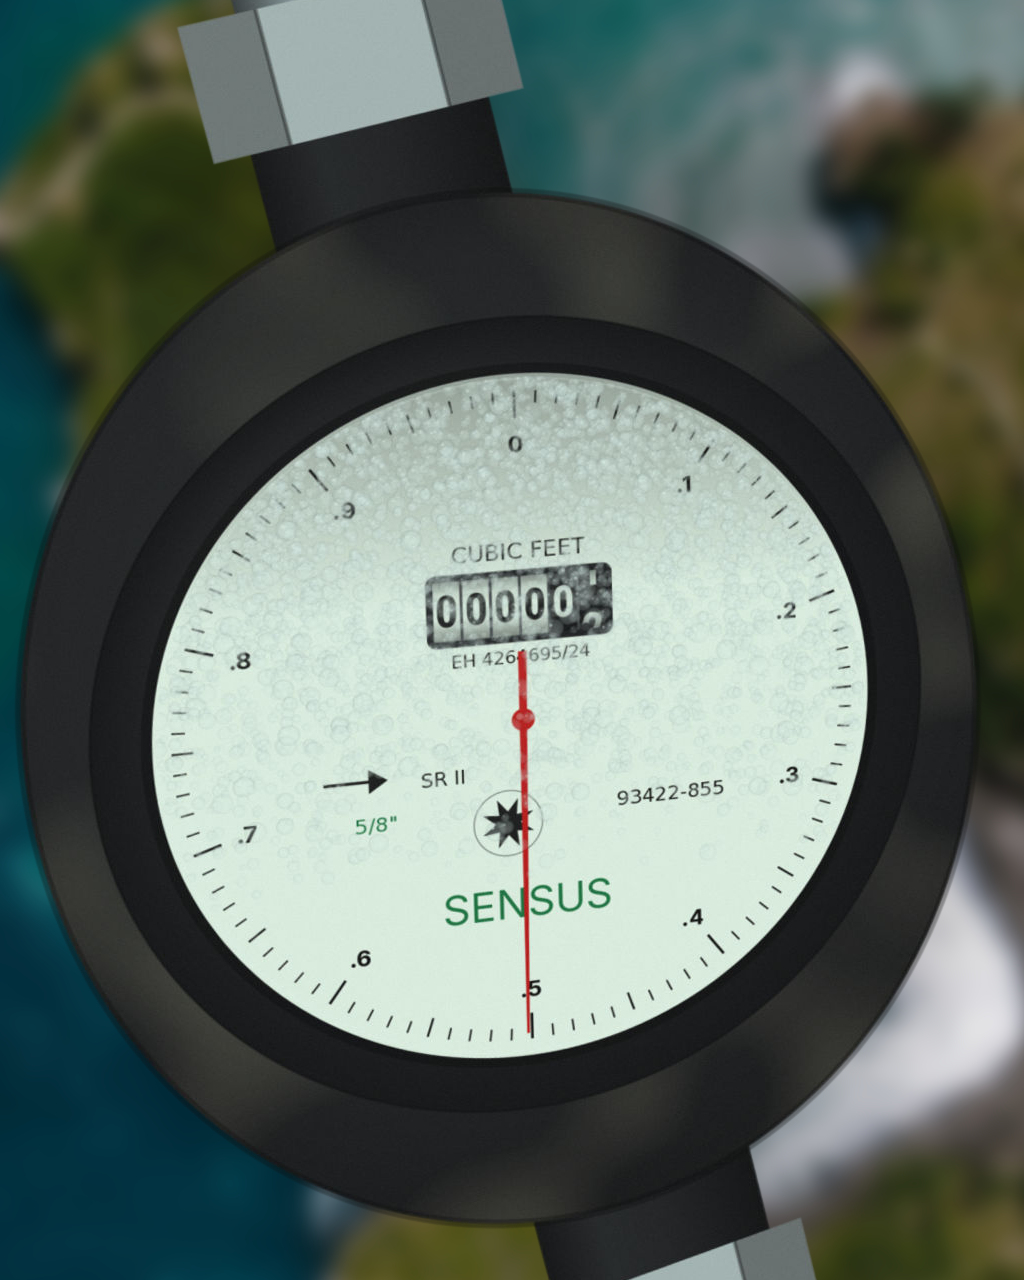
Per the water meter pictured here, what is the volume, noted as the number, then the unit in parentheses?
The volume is 1.50 (ft³)
